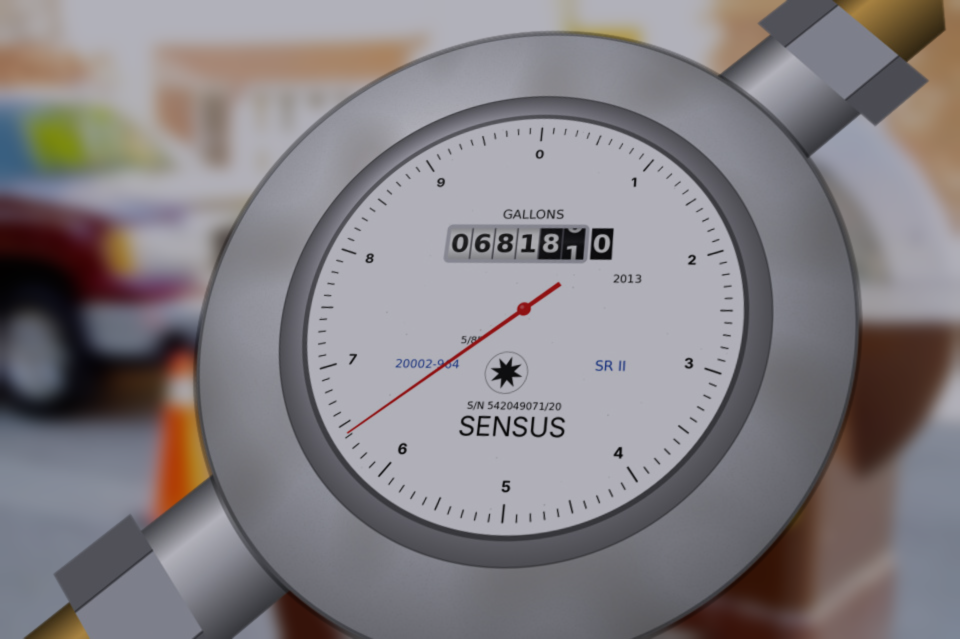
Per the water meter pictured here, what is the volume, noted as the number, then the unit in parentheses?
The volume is 681806.4 (gal)
